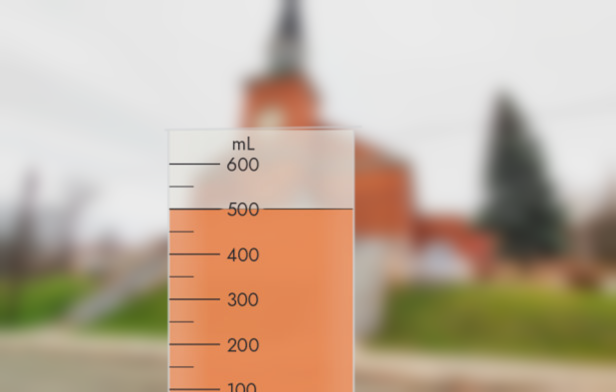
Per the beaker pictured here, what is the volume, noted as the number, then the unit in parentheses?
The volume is 500 (mL)
